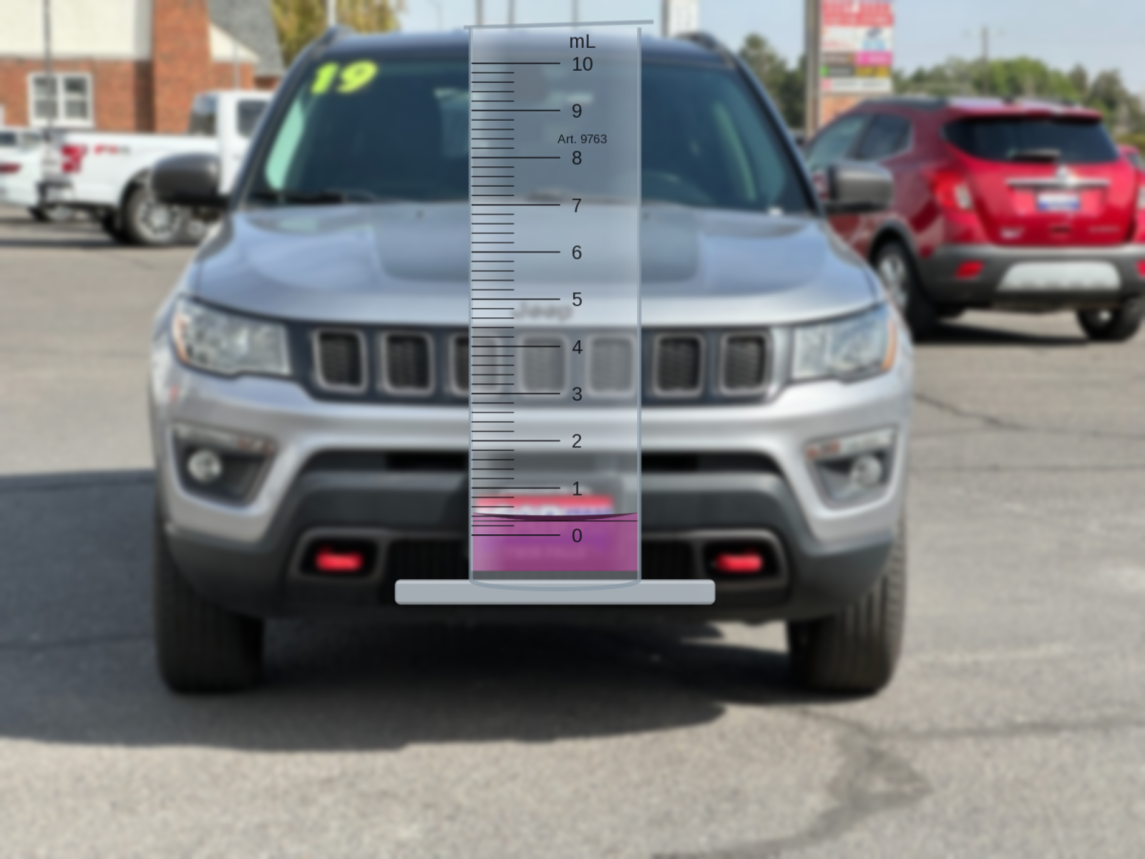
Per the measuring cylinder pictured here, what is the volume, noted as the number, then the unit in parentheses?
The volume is 0.3 (mL)
